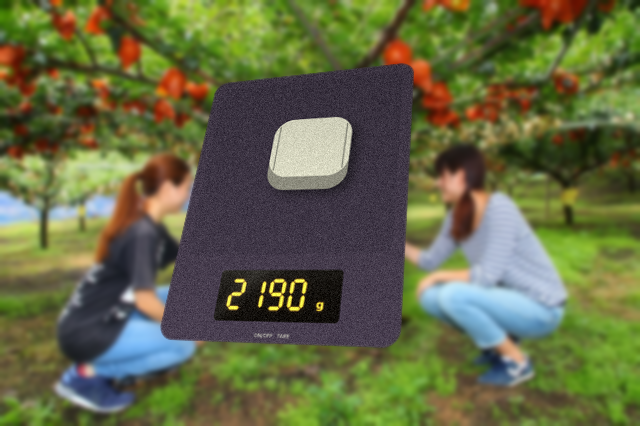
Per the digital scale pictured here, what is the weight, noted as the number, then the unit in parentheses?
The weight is 2190 (g)
